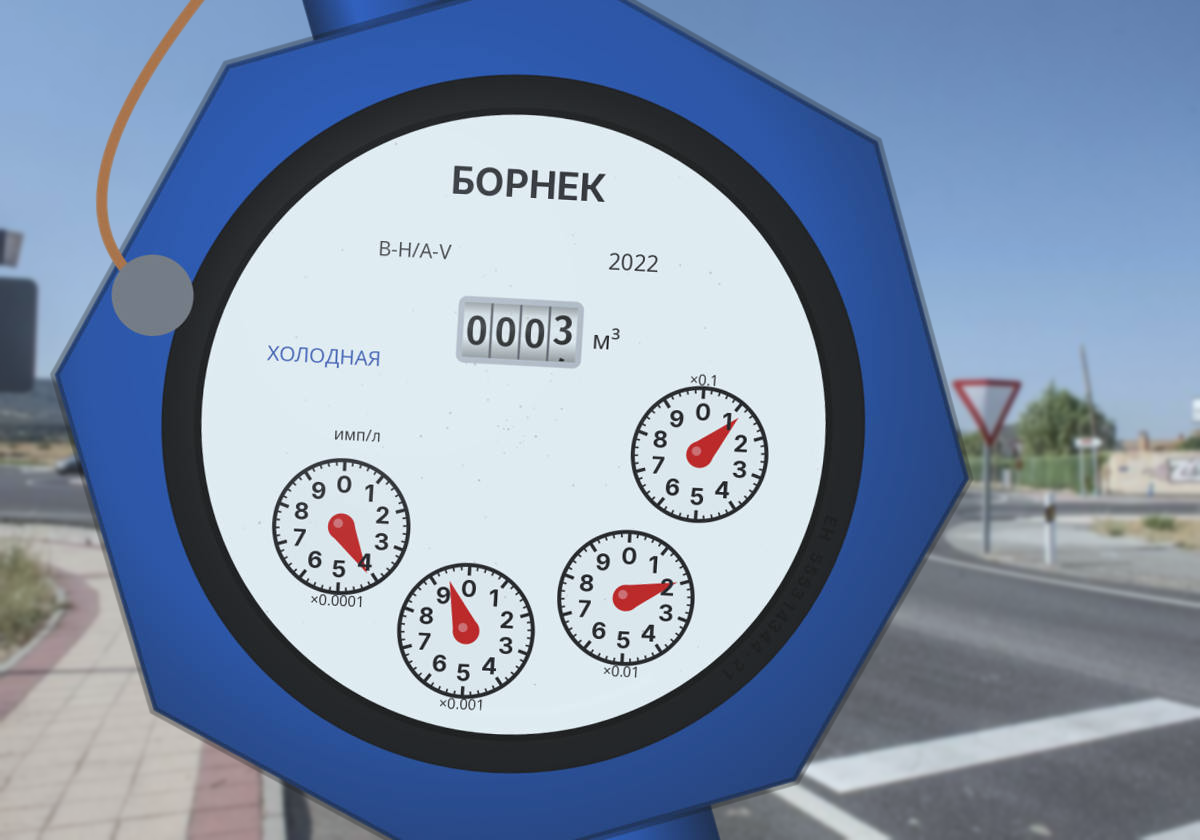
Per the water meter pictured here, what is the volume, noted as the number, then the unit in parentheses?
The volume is 3.1194 (m³)
